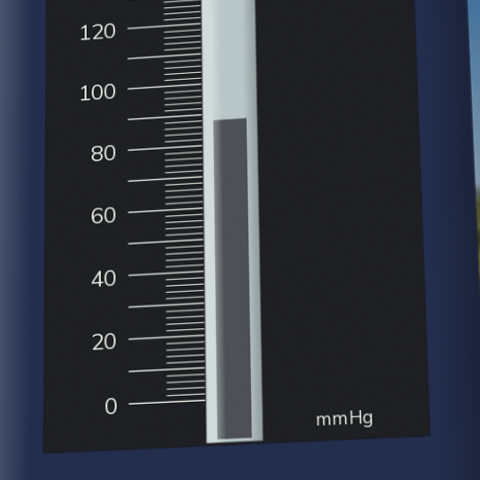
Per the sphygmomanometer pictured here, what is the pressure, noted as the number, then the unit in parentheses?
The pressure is 88 (mmHg)
